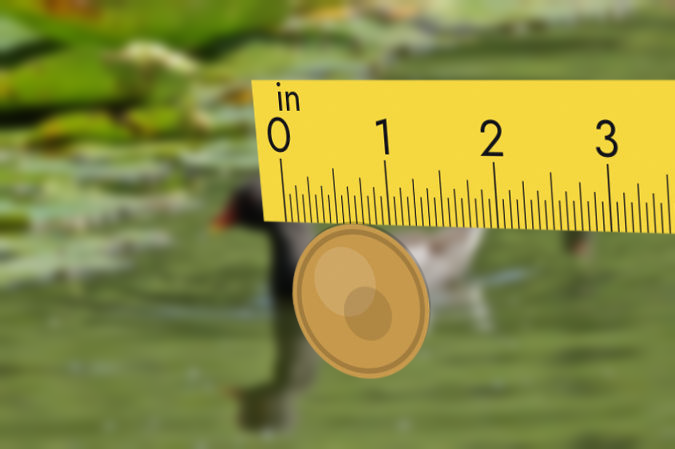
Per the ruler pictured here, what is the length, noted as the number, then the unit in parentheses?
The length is 1.3125 (in)
